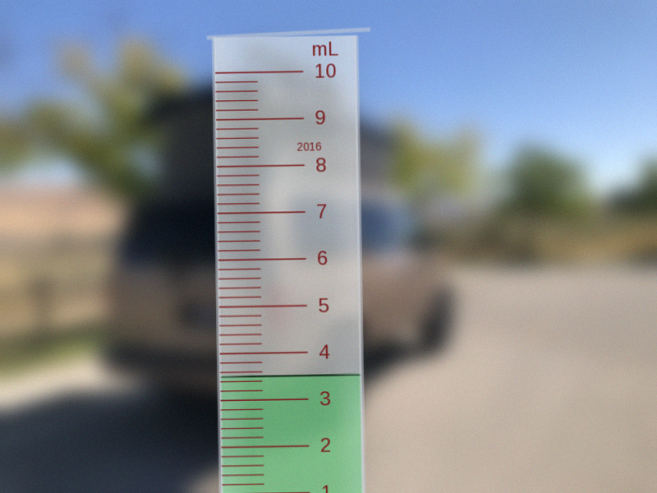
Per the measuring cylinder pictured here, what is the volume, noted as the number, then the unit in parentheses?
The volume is 3.5 (mL)
